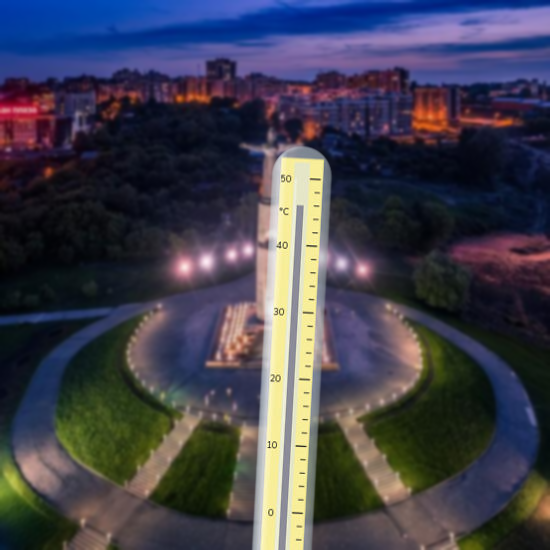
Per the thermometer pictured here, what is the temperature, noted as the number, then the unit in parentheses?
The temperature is 46 (°C)
